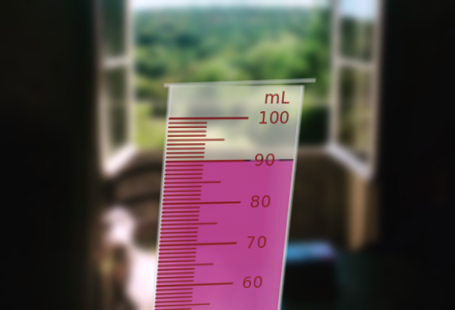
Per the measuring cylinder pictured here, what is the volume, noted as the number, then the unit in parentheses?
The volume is 90 (mL)
